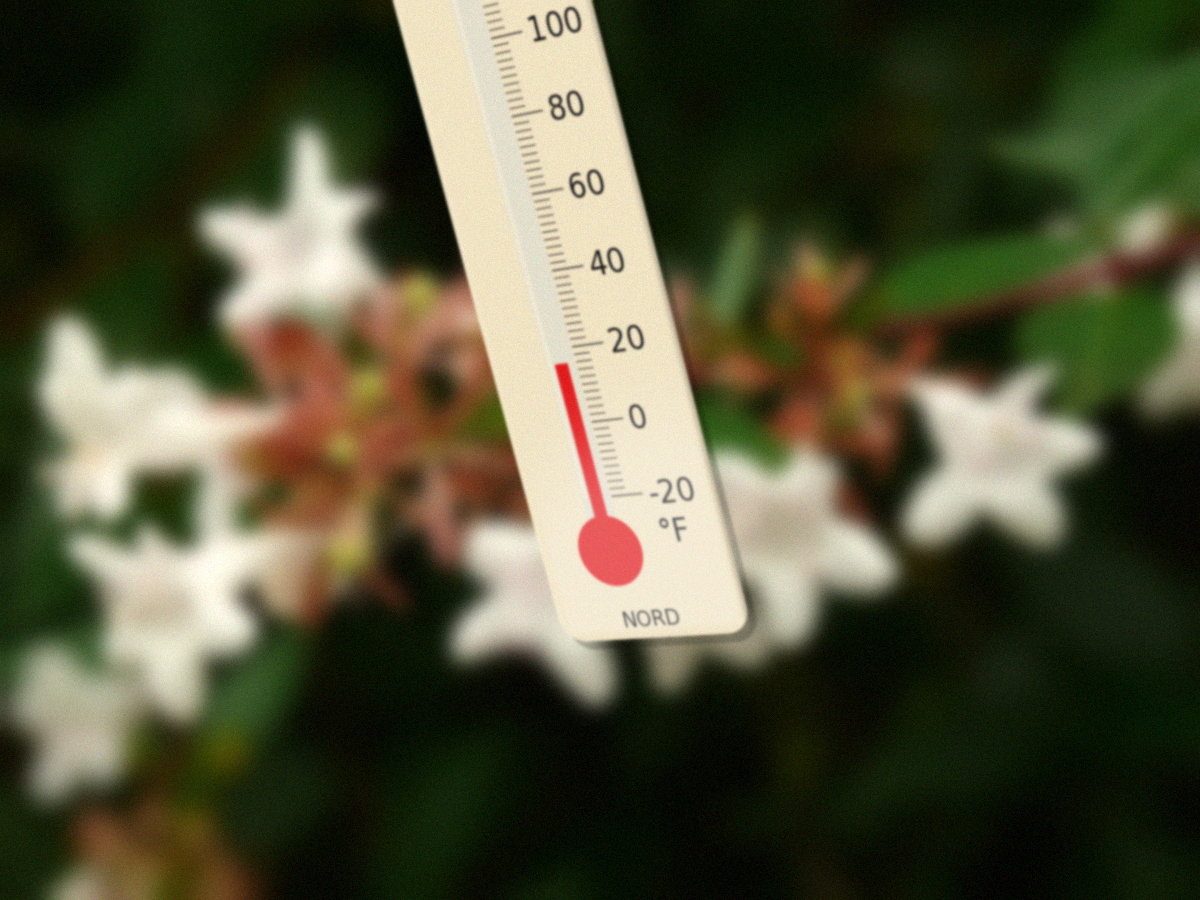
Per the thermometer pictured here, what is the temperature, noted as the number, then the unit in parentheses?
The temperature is 16 (°F)
